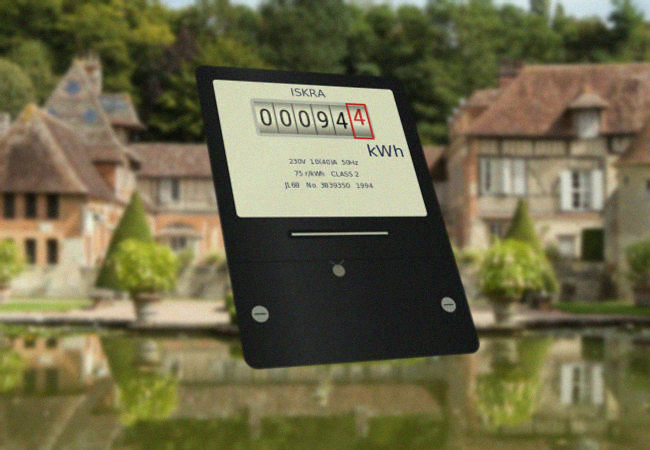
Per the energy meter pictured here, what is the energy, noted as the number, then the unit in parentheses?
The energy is 94.4 (kWh)
